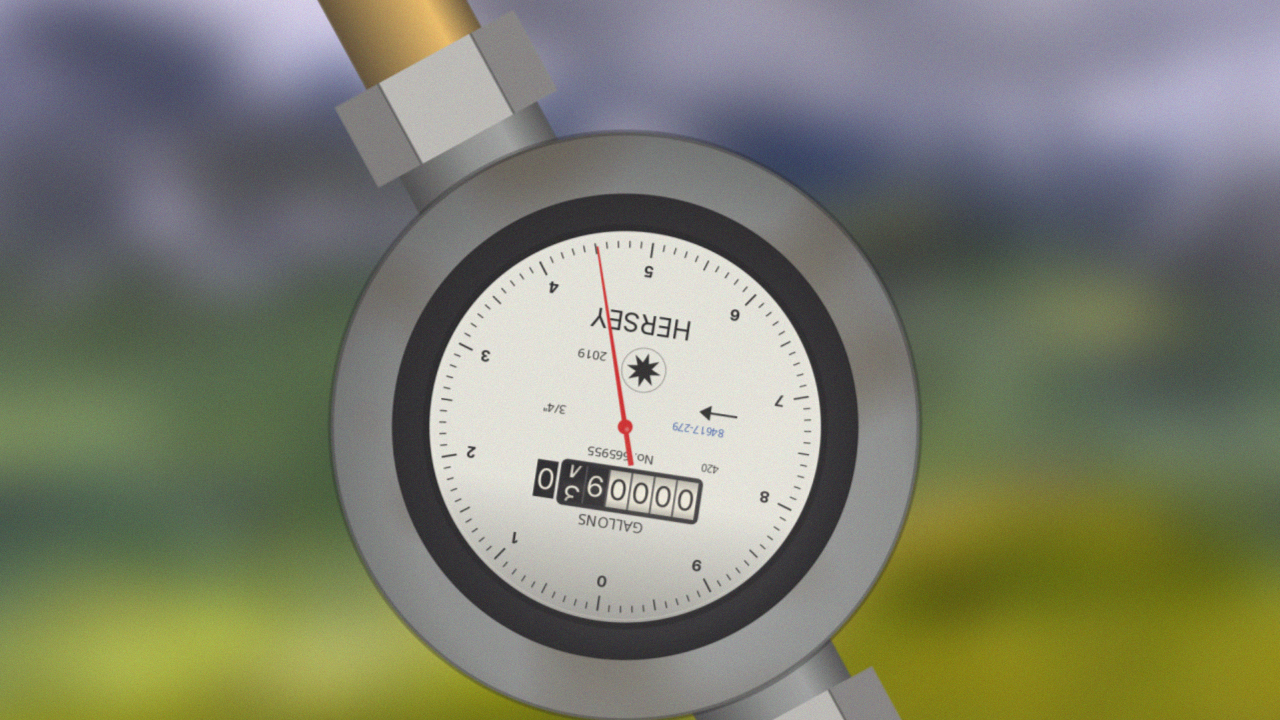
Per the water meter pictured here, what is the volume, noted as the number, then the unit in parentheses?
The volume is 934.5 (gal)
